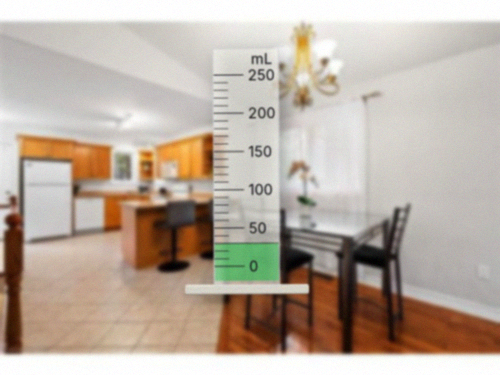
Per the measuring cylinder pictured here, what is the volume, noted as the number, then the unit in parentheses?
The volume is 30 (mL)
